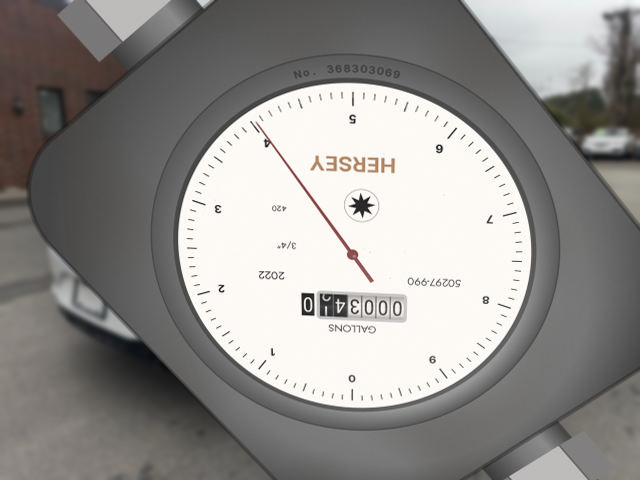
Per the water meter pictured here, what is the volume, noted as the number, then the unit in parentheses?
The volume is 3414.0 (gal)
